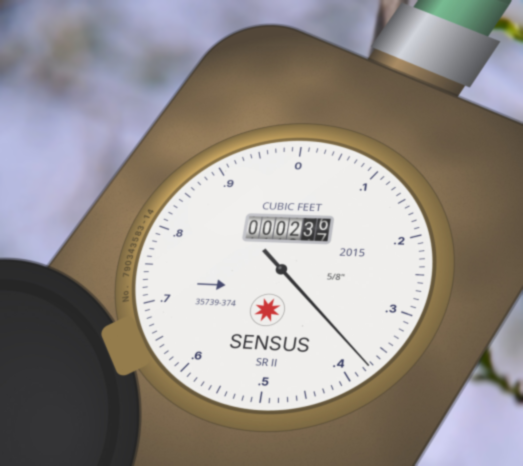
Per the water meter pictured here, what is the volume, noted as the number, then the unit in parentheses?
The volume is 236.37 (ft³)
